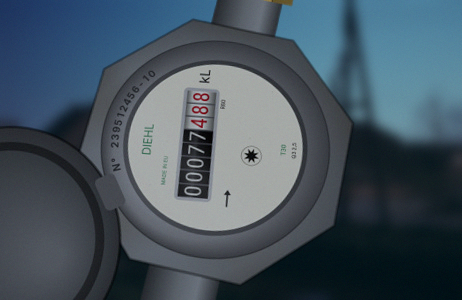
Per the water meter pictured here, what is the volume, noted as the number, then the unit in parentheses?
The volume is 77.488 (kL)
